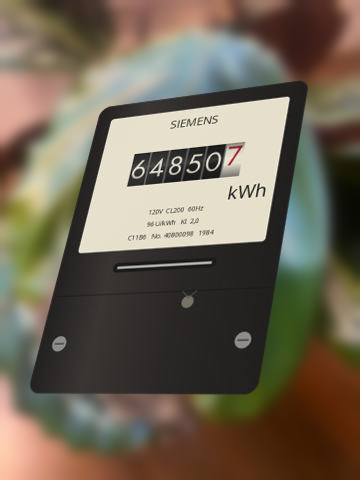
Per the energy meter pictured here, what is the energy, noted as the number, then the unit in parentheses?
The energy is 64850.7 (kWh)
